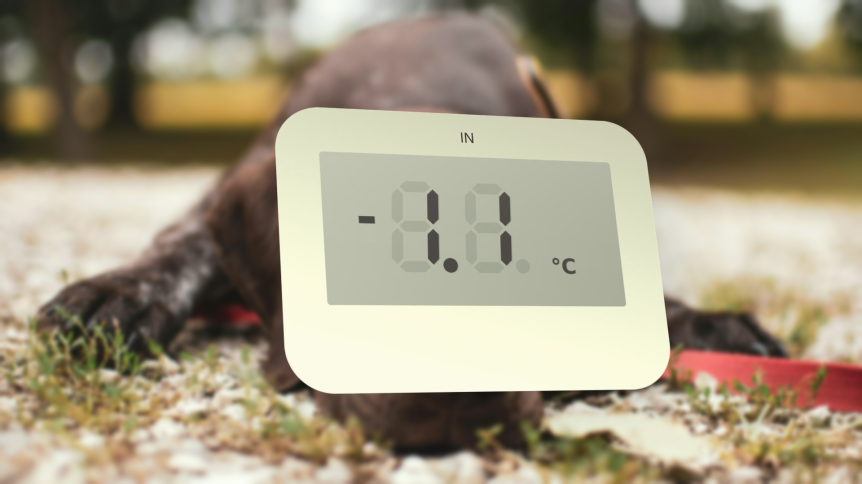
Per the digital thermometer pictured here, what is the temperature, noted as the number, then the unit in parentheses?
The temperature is -1.1 (°C)
